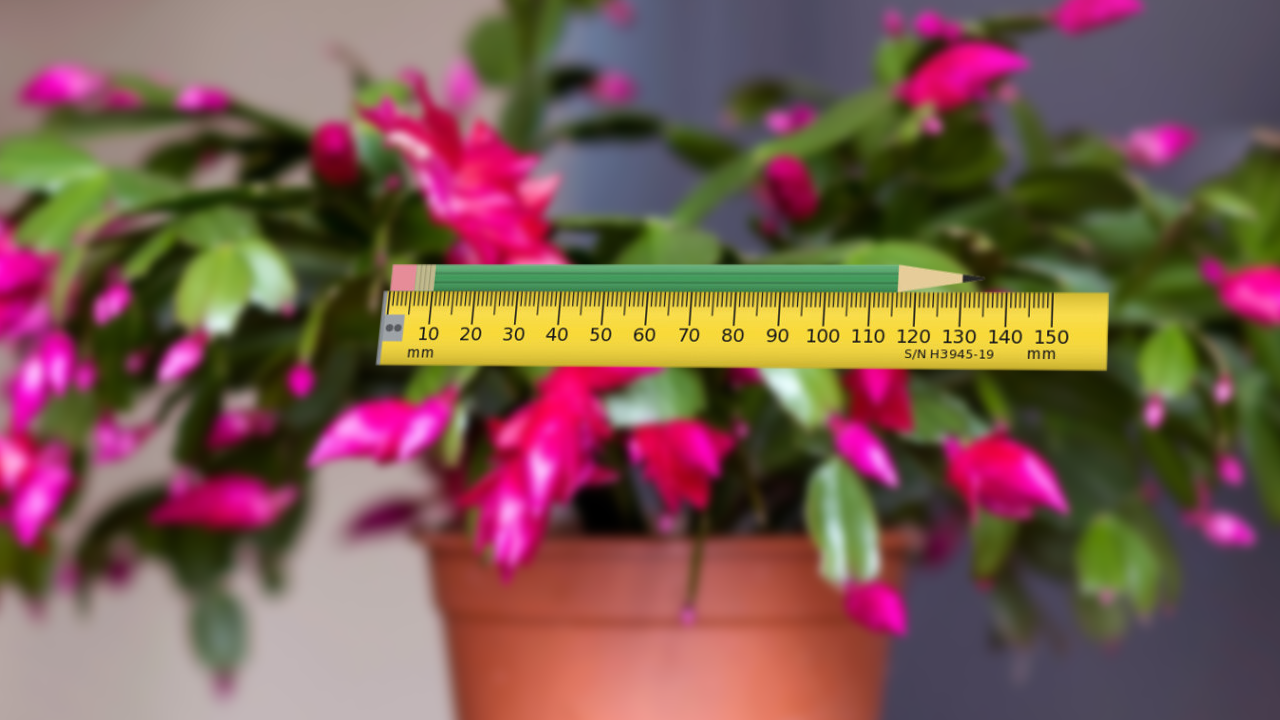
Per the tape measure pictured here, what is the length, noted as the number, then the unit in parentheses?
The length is 135 (mm)
